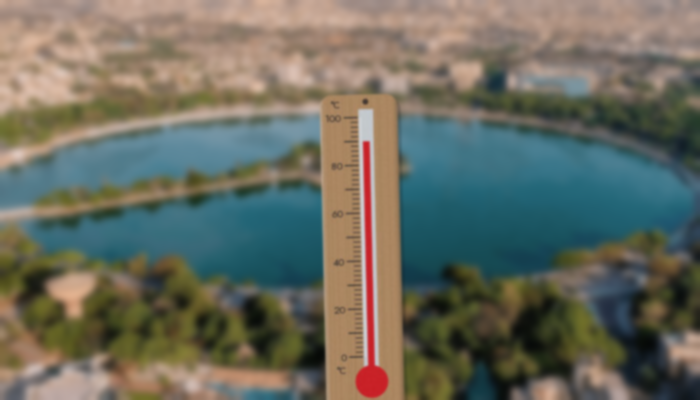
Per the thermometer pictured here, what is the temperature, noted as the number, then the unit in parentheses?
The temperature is 90 (°C)
